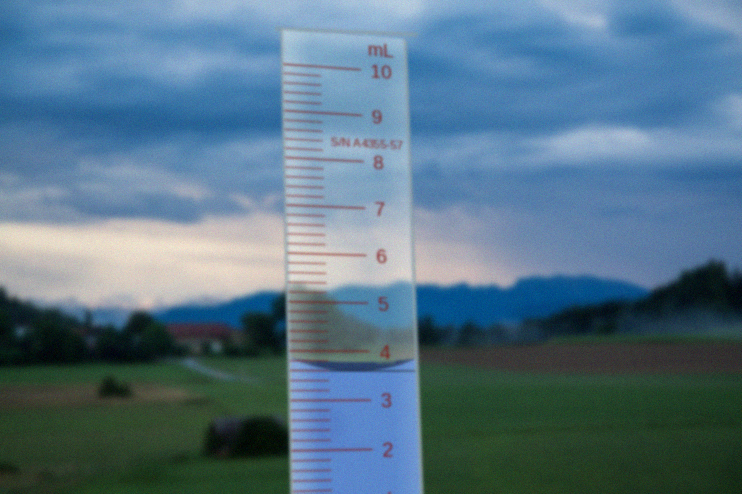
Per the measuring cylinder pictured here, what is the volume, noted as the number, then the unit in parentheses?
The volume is 3.6 (mL)
